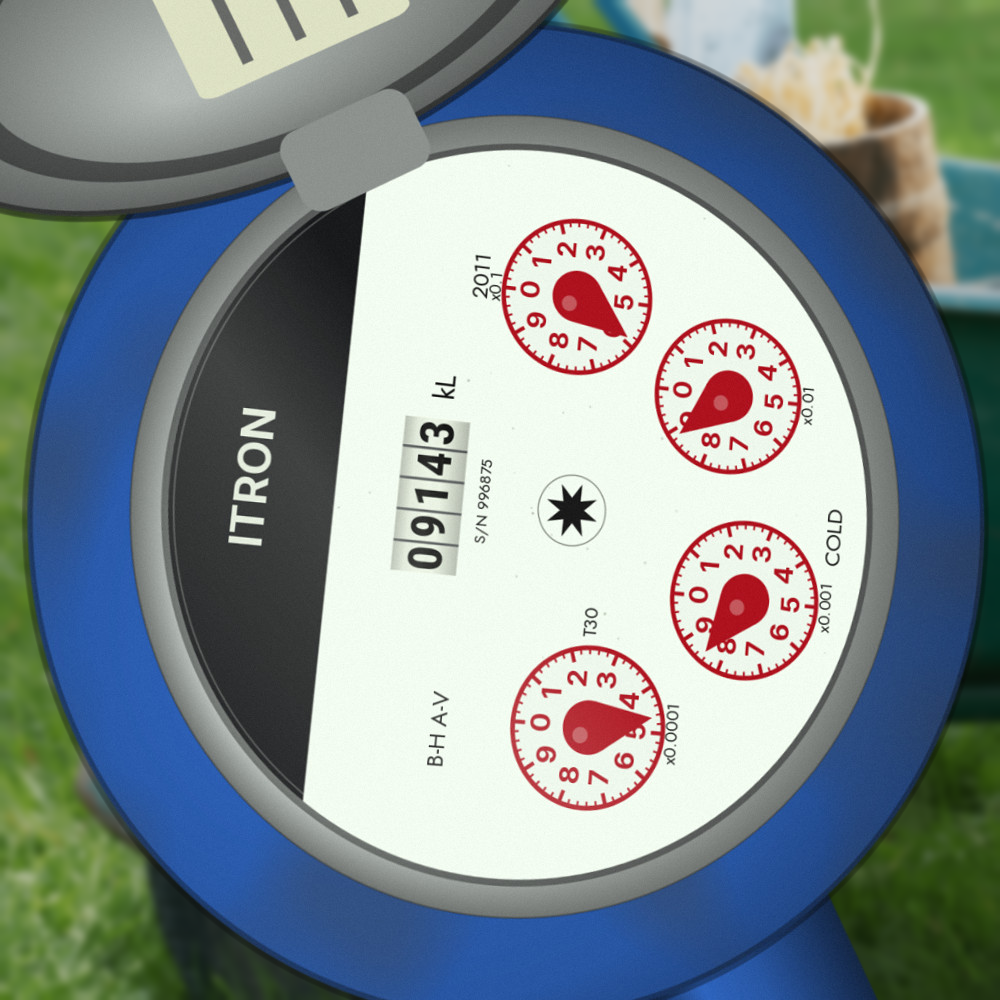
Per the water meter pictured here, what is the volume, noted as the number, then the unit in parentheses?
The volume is 9143.5884 (kL)
